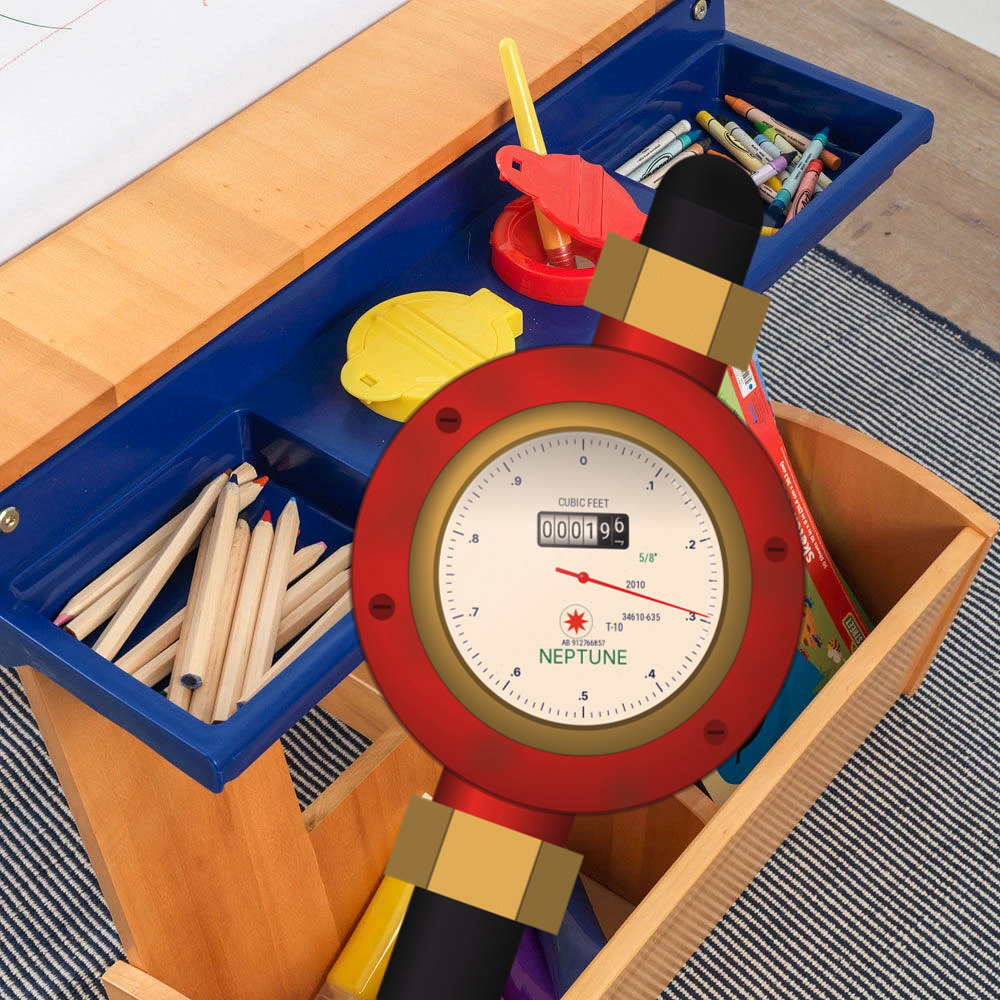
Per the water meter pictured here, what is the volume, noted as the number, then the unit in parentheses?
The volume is 196.29 (ft³)
